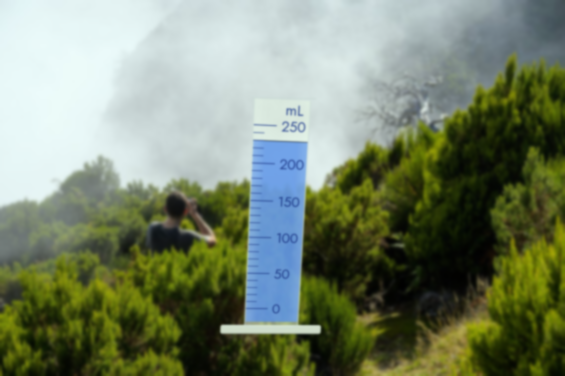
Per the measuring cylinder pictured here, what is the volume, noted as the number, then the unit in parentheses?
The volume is 230 (mL)
